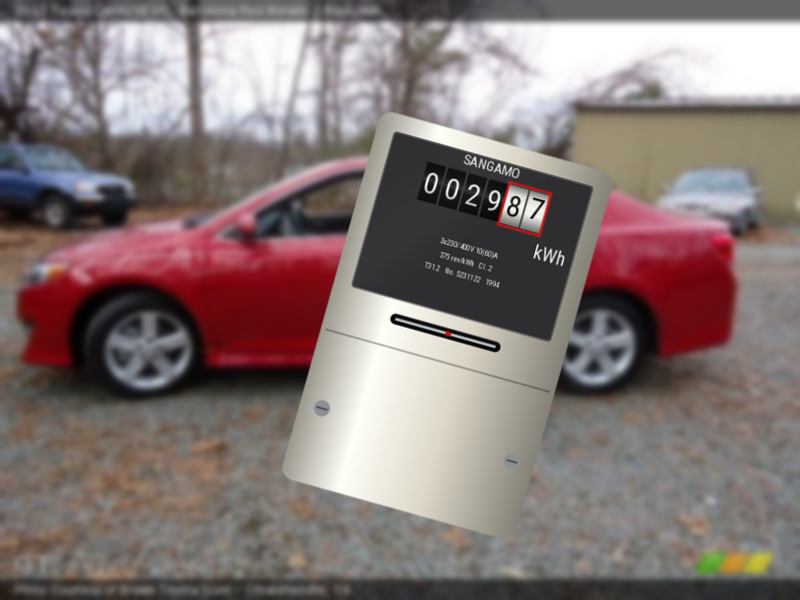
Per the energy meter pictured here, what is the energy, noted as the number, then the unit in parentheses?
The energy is 29.87 (kWh)
